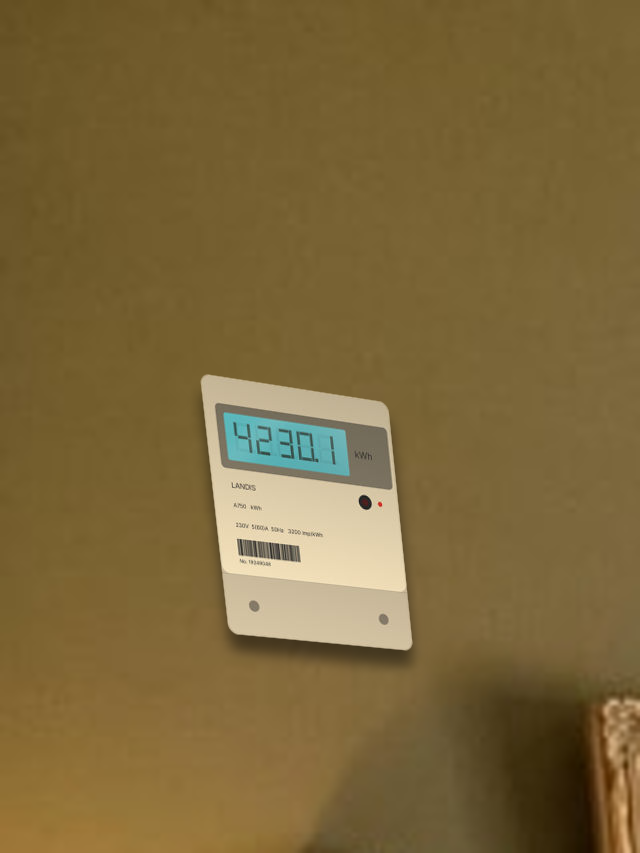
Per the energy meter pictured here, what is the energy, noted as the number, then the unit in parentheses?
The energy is 4230.1 (kWh)
